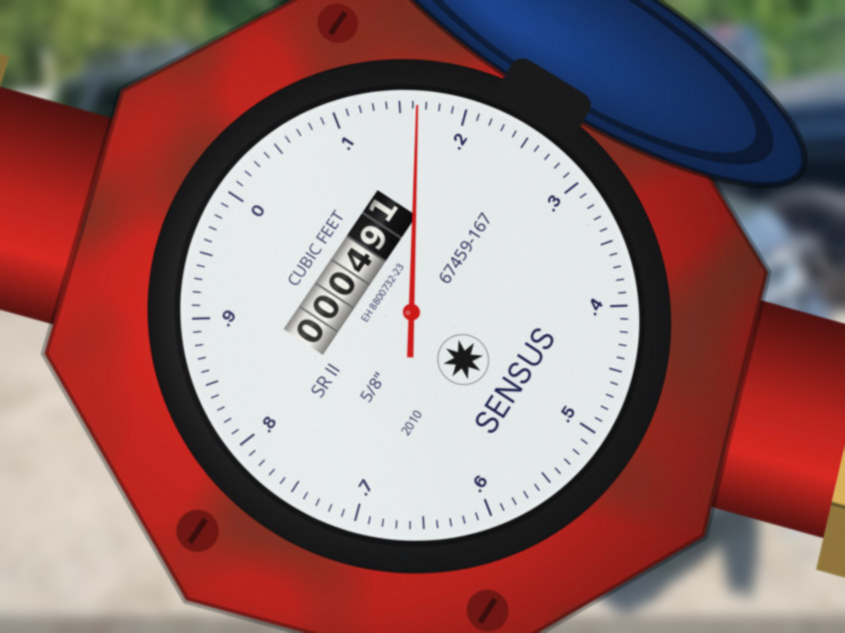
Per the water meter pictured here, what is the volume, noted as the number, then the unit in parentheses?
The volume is 491.16 (ft³)
